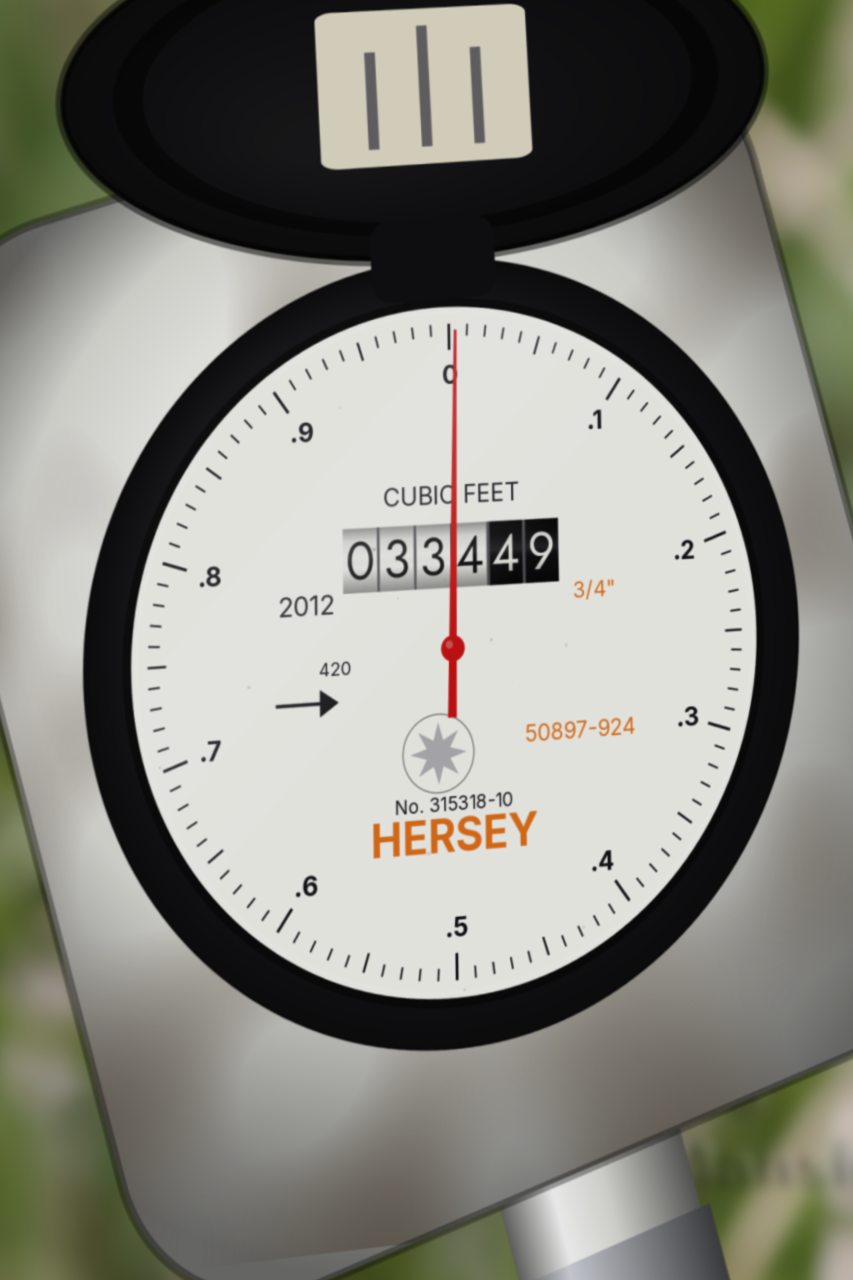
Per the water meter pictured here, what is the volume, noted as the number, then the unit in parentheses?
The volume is 33449.00 (ft³)
